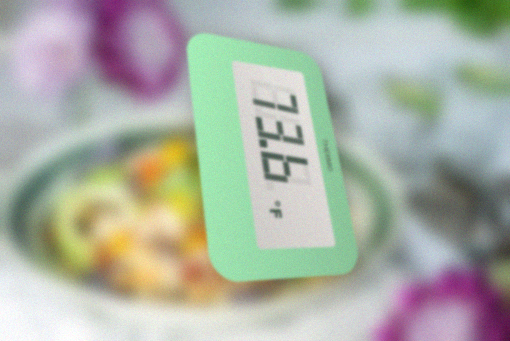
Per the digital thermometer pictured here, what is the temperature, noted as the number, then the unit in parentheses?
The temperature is 73.6 (°F)
